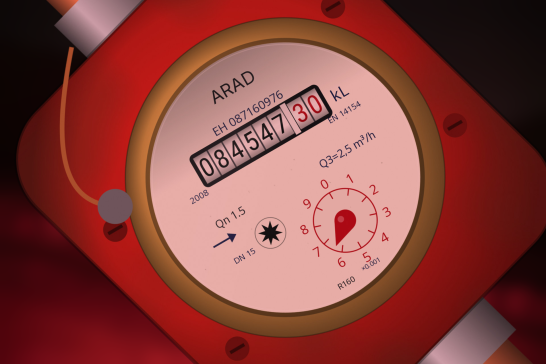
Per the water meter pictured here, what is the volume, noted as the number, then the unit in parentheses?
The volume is 84547.306 (kL)
